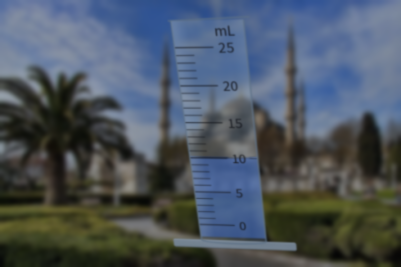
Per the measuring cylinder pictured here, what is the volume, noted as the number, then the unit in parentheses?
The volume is 10 (mL)
